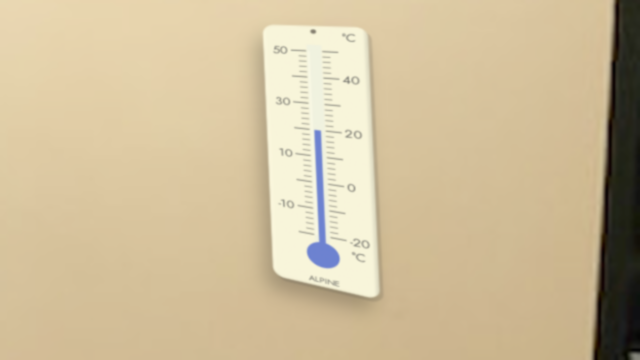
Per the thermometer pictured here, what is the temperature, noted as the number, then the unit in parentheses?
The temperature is 20 (°C)
